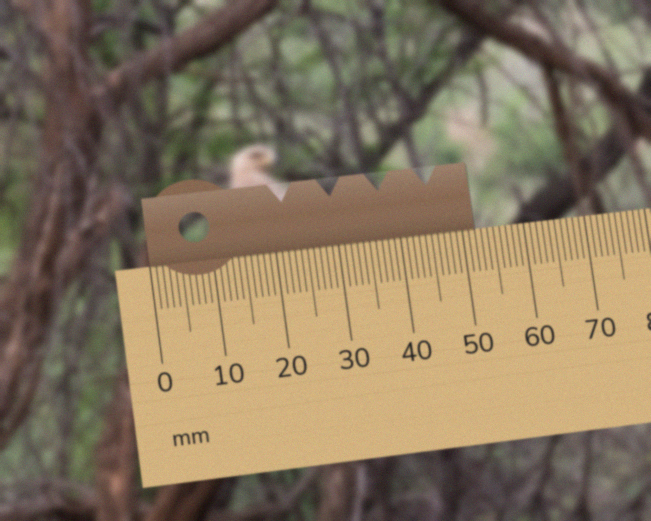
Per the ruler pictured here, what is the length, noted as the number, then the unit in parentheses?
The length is 52 (mm)
